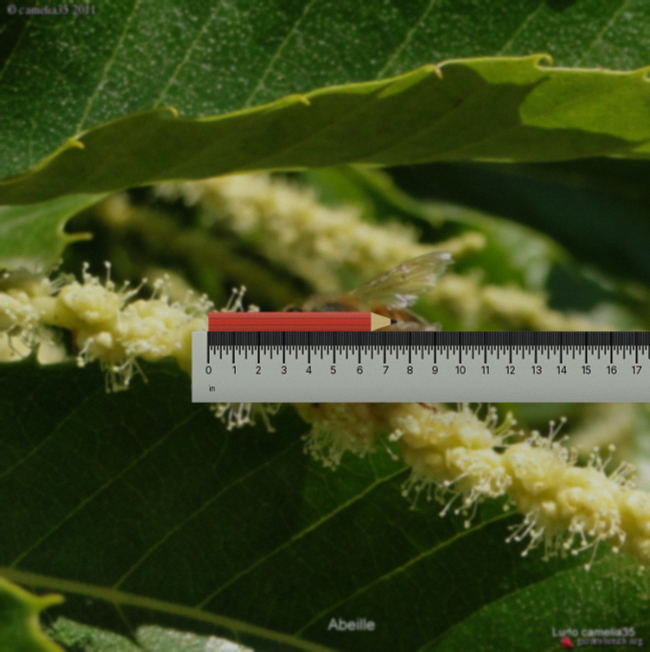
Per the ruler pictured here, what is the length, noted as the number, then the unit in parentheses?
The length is 7.5 (in)
